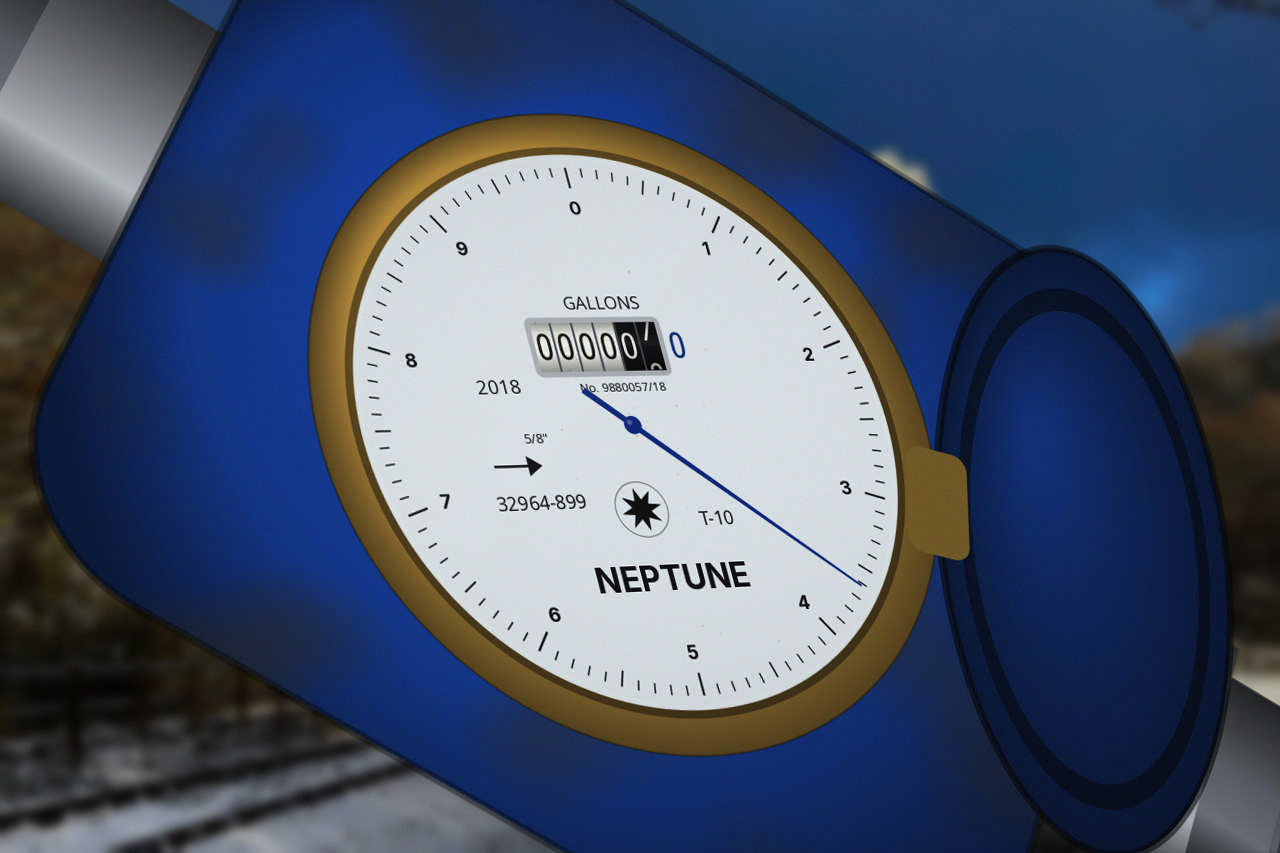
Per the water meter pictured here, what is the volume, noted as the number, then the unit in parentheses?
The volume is 73.6 (gal)
